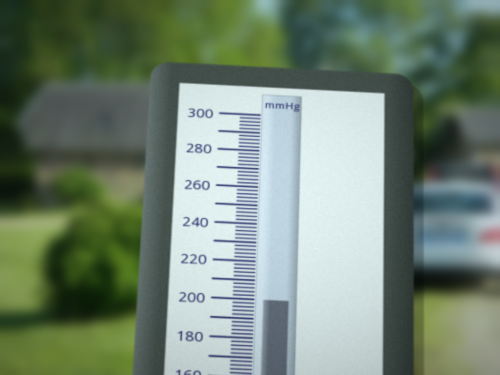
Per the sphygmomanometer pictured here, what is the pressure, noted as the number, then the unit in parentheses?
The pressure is 200 (mmHg)
